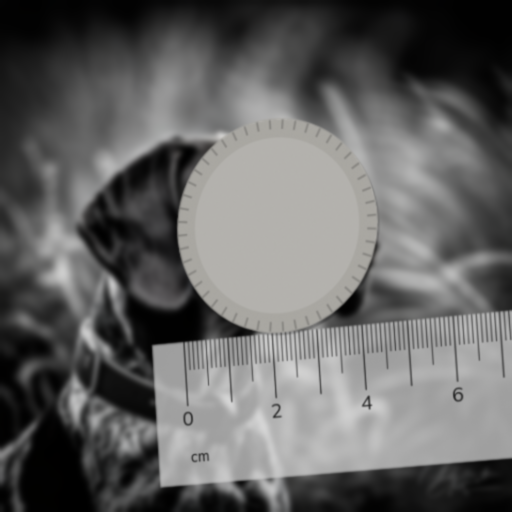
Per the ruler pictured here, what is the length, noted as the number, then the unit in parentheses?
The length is 4.5 (cm)
